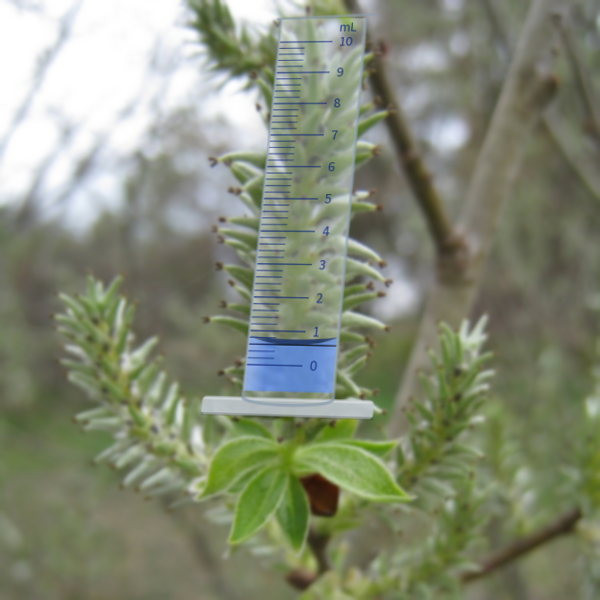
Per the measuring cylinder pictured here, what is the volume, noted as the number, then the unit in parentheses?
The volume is 0.6 (mL)
